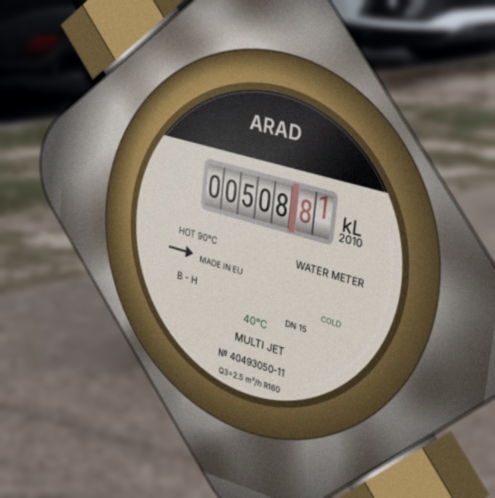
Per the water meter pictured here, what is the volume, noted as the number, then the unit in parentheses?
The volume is 508.81 (kL)
